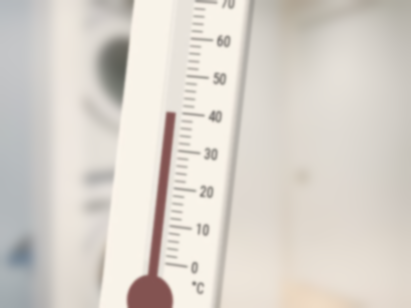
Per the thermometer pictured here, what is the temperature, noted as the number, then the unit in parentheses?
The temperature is 40 (°C)
